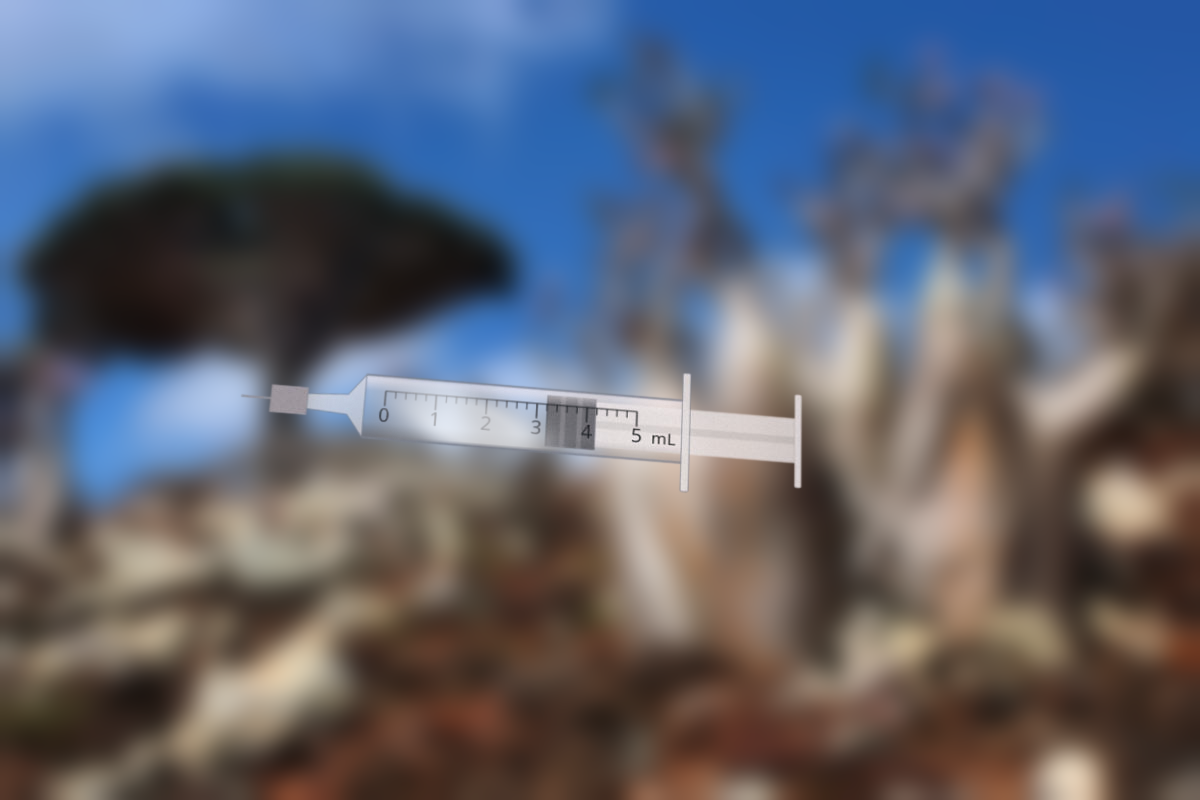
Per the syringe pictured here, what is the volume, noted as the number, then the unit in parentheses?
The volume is 3.2 (mL)
